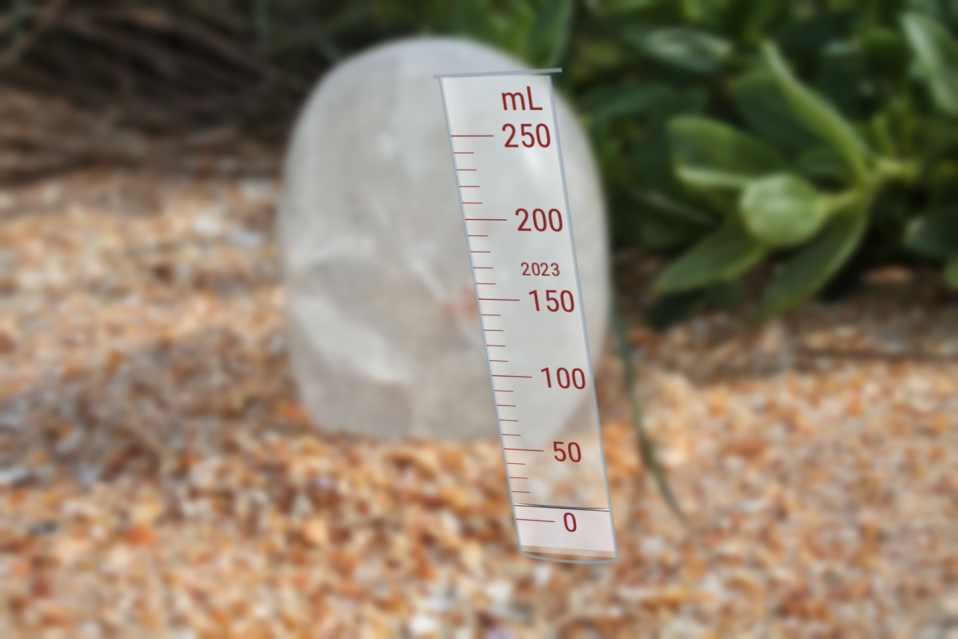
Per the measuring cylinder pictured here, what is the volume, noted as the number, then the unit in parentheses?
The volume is 10 (mL)
